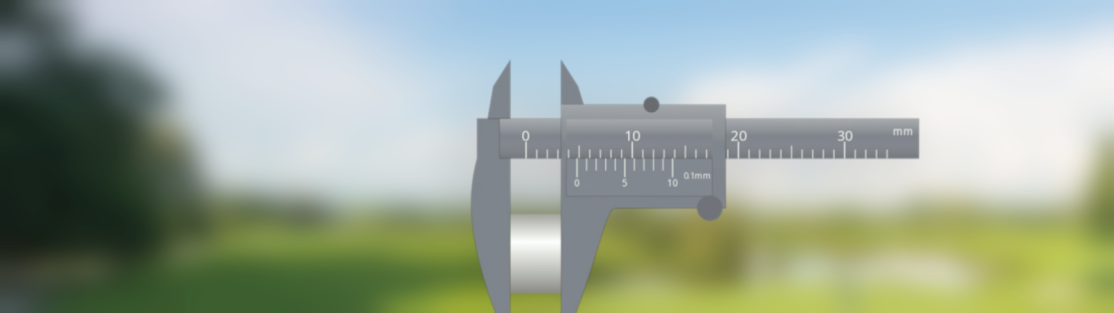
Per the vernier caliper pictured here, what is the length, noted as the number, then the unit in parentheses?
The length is 4.8 (mm)
